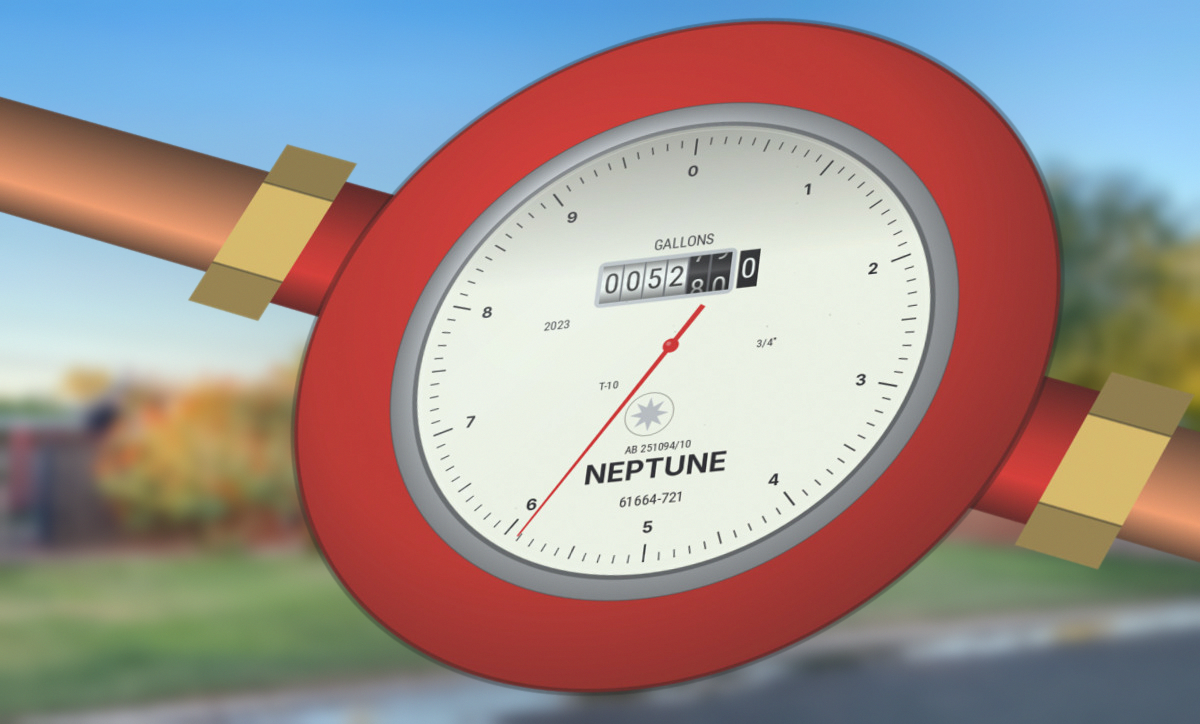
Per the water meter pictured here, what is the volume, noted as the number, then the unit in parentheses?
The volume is 52795.9 (gal)
